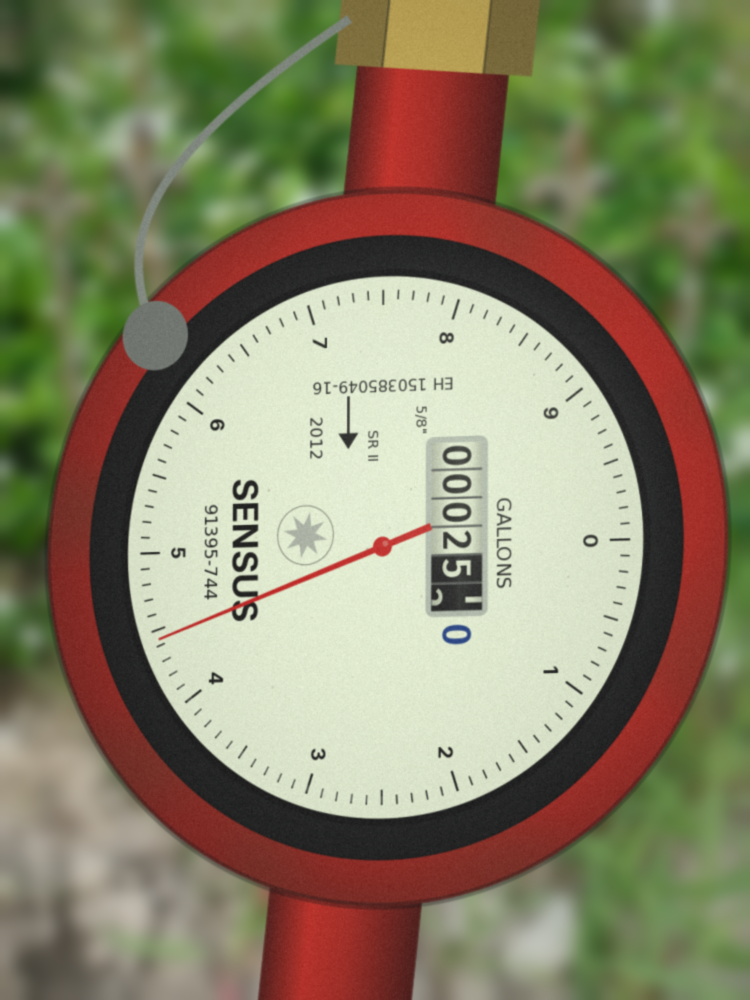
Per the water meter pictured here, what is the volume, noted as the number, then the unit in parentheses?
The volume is 2514.4 (gal)
